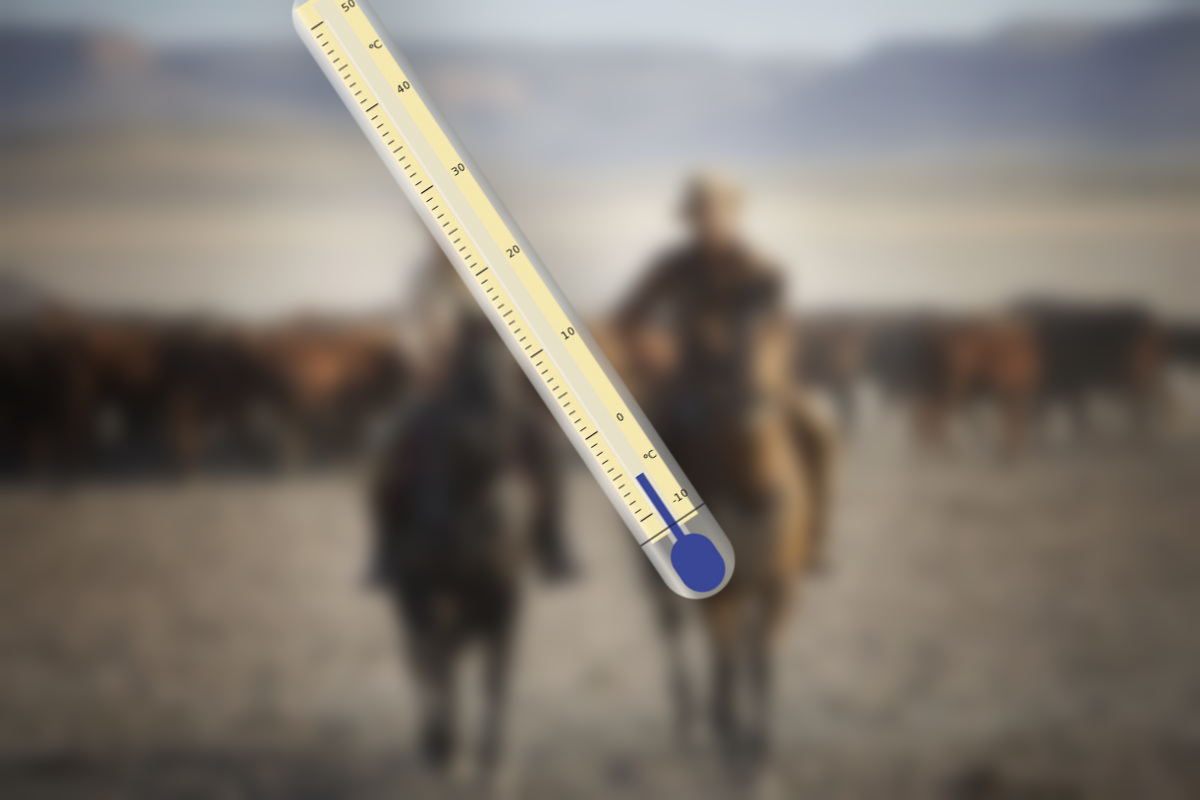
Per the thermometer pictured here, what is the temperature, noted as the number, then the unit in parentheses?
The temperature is -6 (°C)
